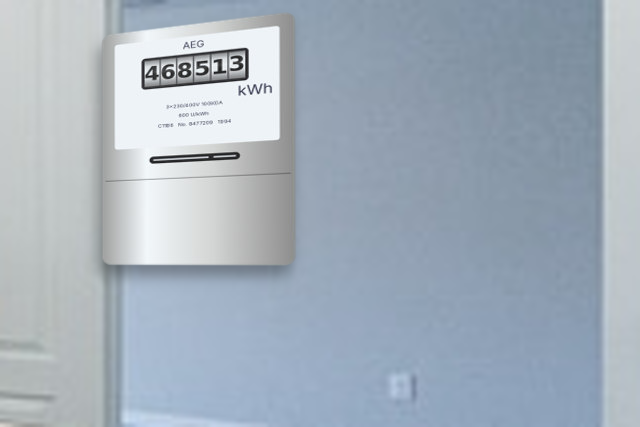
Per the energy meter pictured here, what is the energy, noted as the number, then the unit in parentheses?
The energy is 468513 (kWh)
